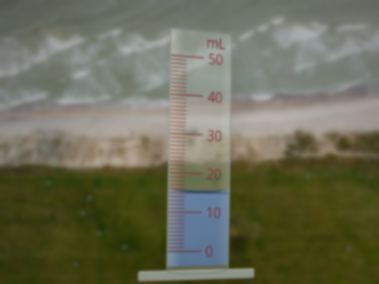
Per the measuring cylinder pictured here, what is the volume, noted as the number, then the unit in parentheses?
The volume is 15 (mL)
